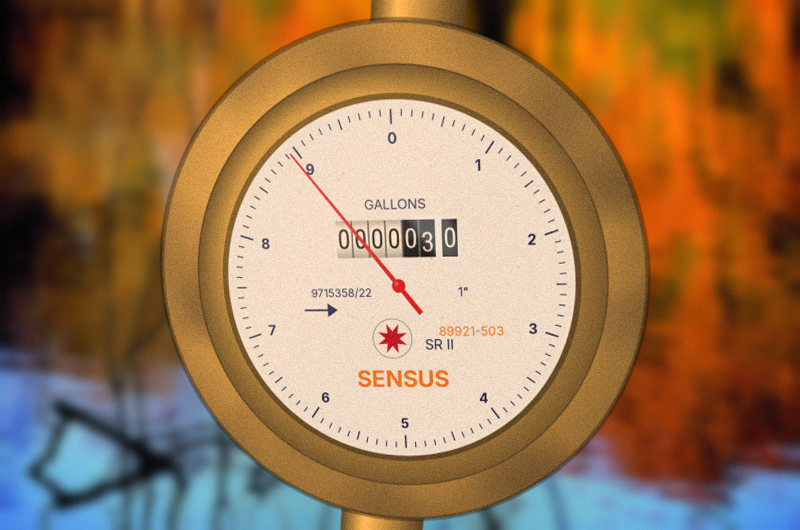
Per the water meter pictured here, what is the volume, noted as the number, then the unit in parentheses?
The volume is 28.9 (gal)
